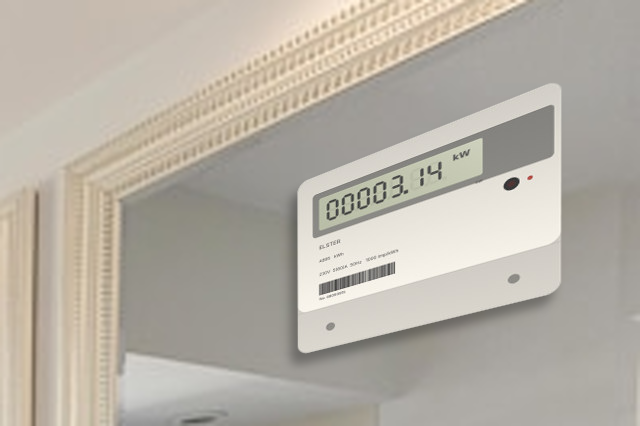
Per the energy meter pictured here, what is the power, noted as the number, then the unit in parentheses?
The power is 3.14 (kW)
